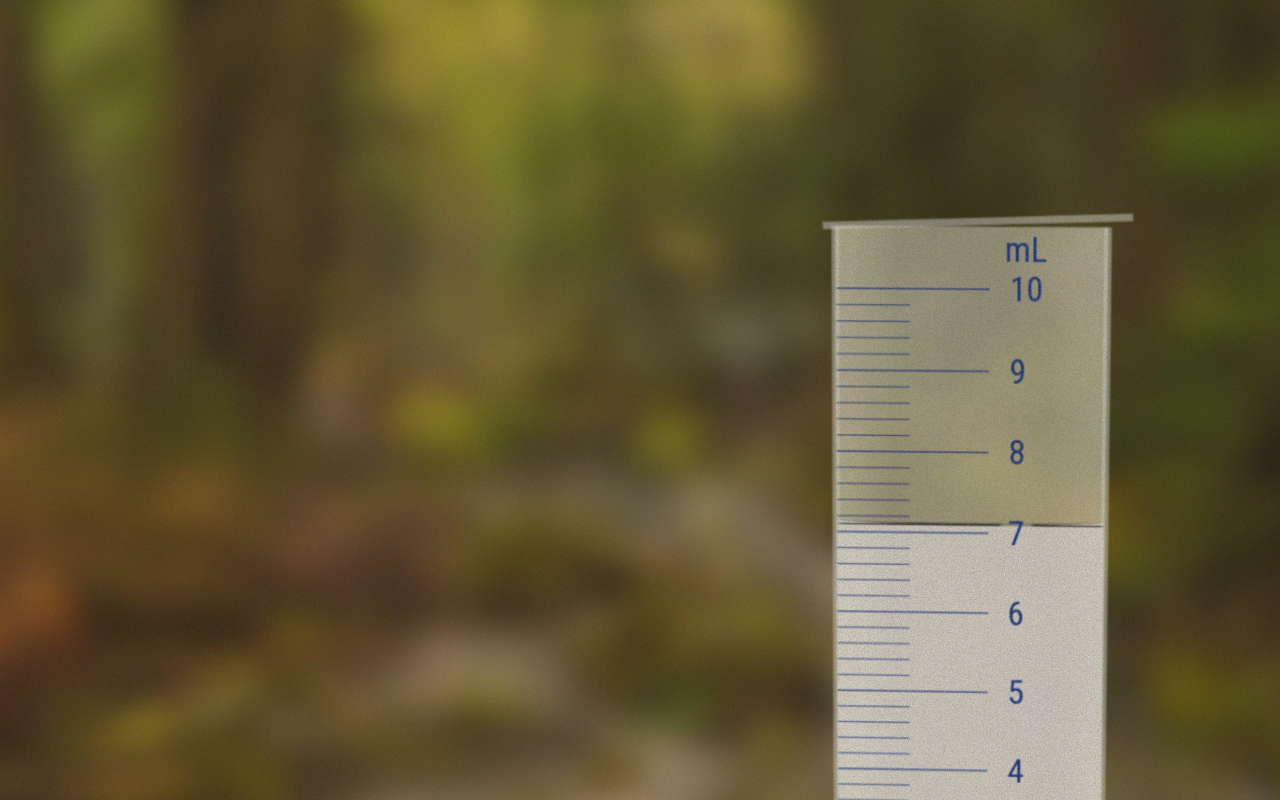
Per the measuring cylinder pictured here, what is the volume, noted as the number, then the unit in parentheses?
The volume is 7.1 (mL)
